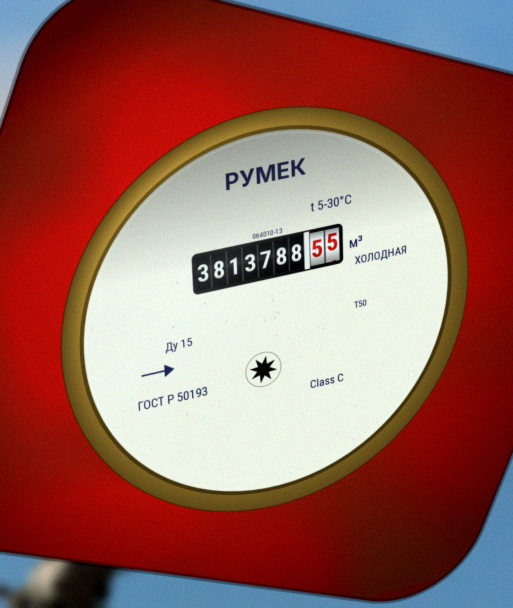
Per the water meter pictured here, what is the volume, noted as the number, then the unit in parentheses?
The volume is 3813788.55 (m³)
